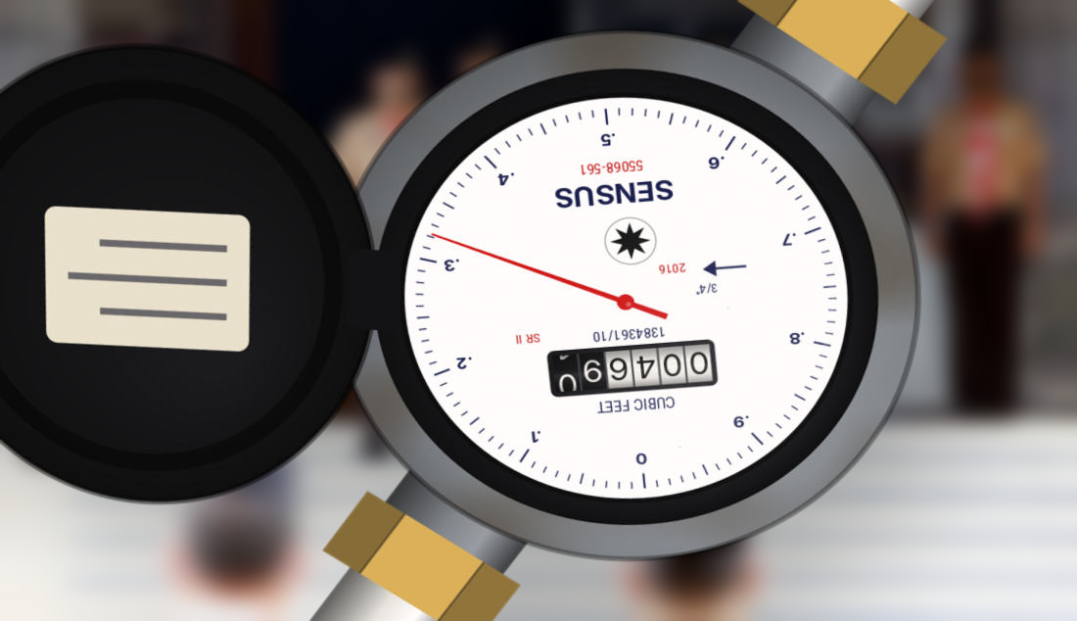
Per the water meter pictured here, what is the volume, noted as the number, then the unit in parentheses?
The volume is 4690.32 (ft³)
